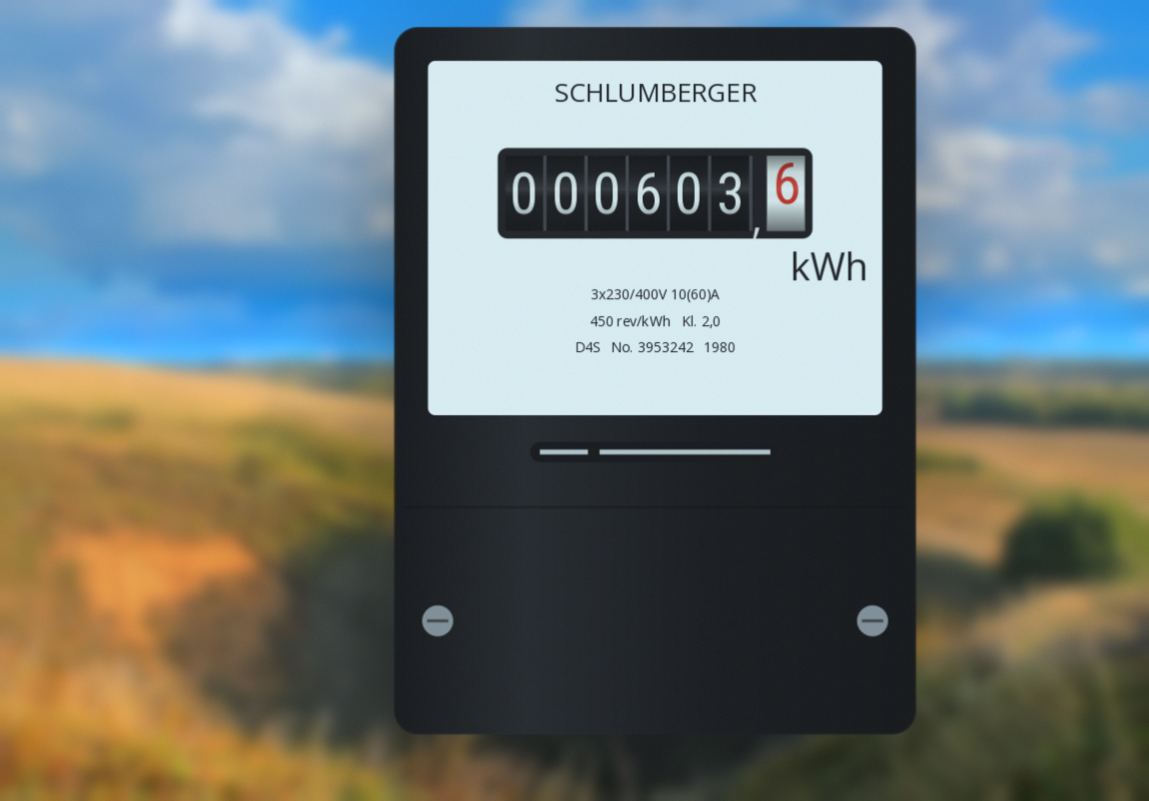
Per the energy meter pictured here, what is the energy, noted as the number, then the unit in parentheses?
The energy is 603.6 (kWh)
